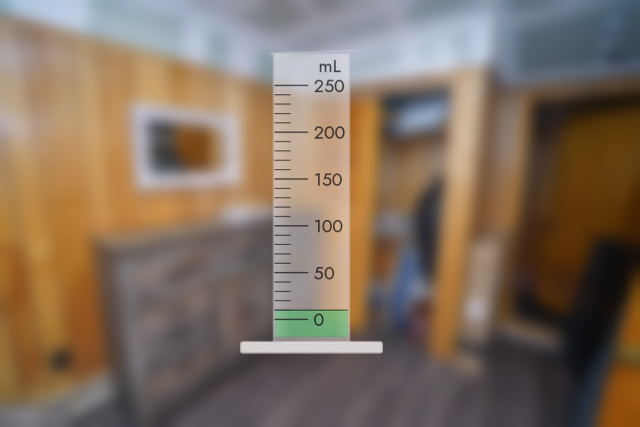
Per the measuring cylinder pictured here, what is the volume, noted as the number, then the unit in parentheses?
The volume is 10 (mL)
